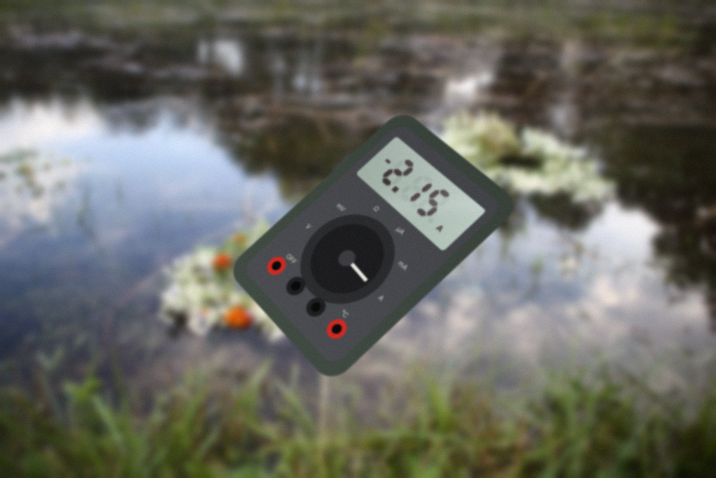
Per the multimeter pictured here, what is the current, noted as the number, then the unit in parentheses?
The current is -2.15 (A)
